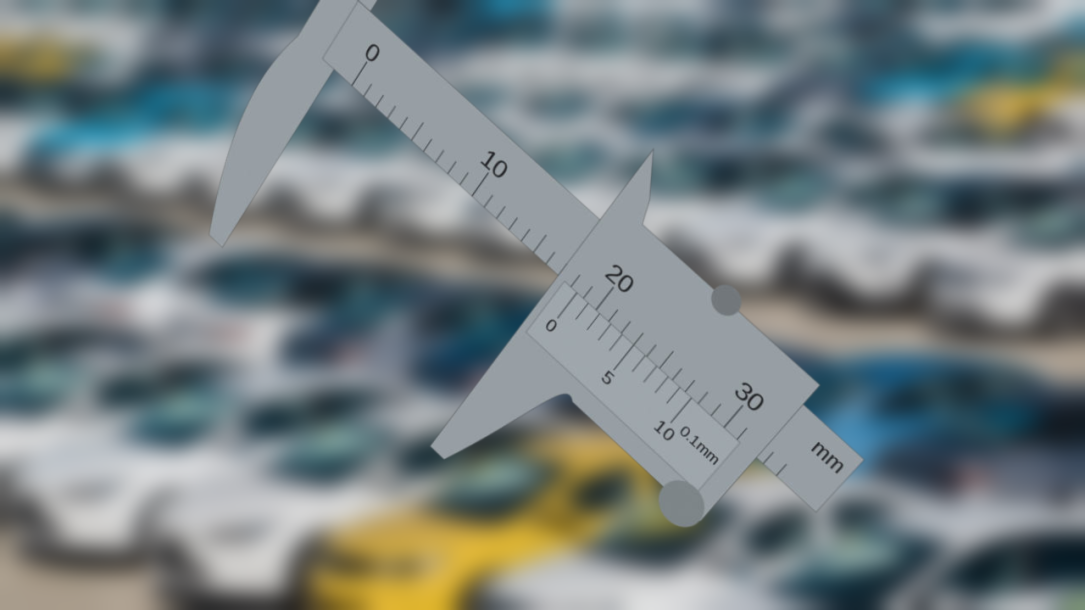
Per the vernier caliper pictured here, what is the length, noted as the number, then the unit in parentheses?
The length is 18.5 (mm)
